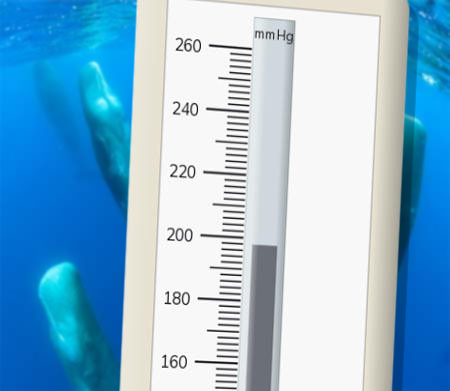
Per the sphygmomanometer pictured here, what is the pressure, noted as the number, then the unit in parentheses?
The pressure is 198 (mmHg)
